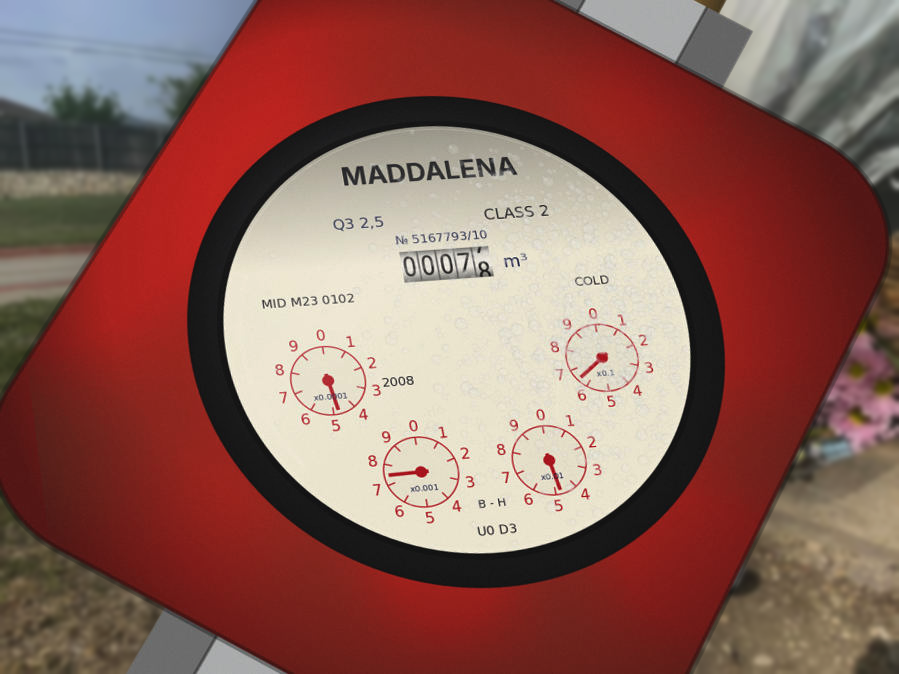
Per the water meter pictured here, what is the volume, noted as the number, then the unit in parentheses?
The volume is 77.6474 (m³)
